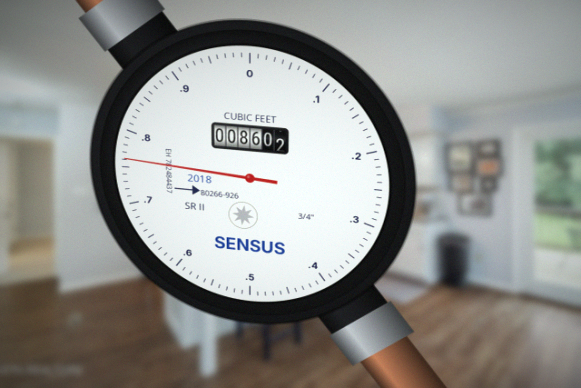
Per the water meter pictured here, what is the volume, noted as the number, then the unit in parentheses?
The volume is 8601.76 (ft³)
